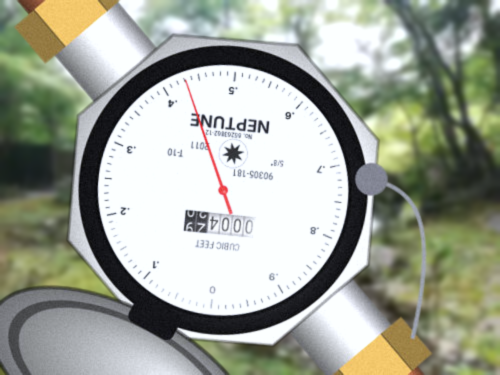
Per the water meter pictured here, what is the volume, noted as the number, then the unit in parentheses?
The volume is 429.43 (ft³)
